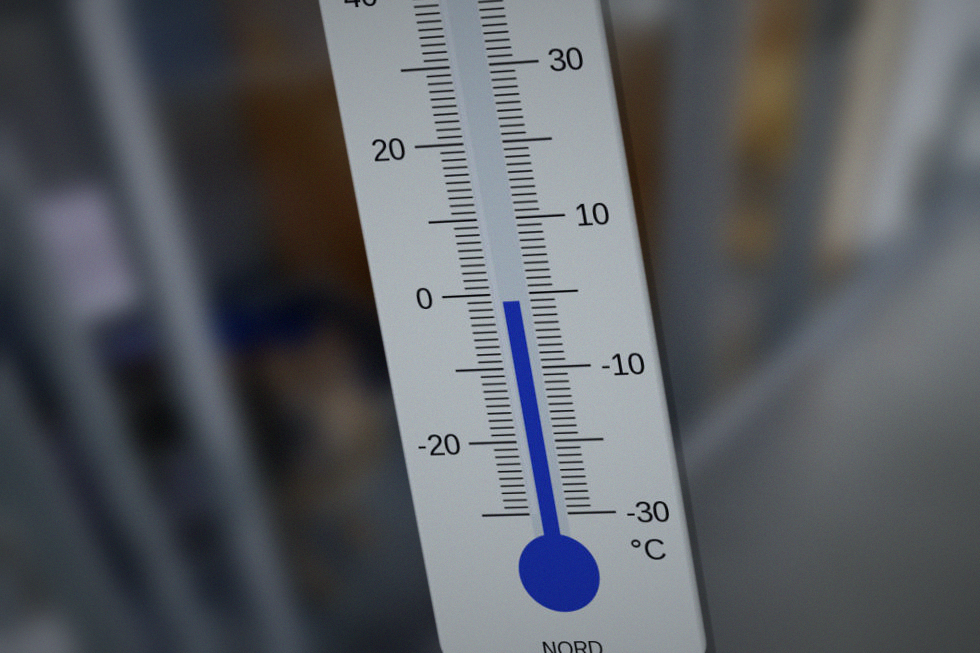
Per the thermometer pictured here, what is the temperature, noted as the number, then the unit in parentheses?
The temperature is -1 (°C)
